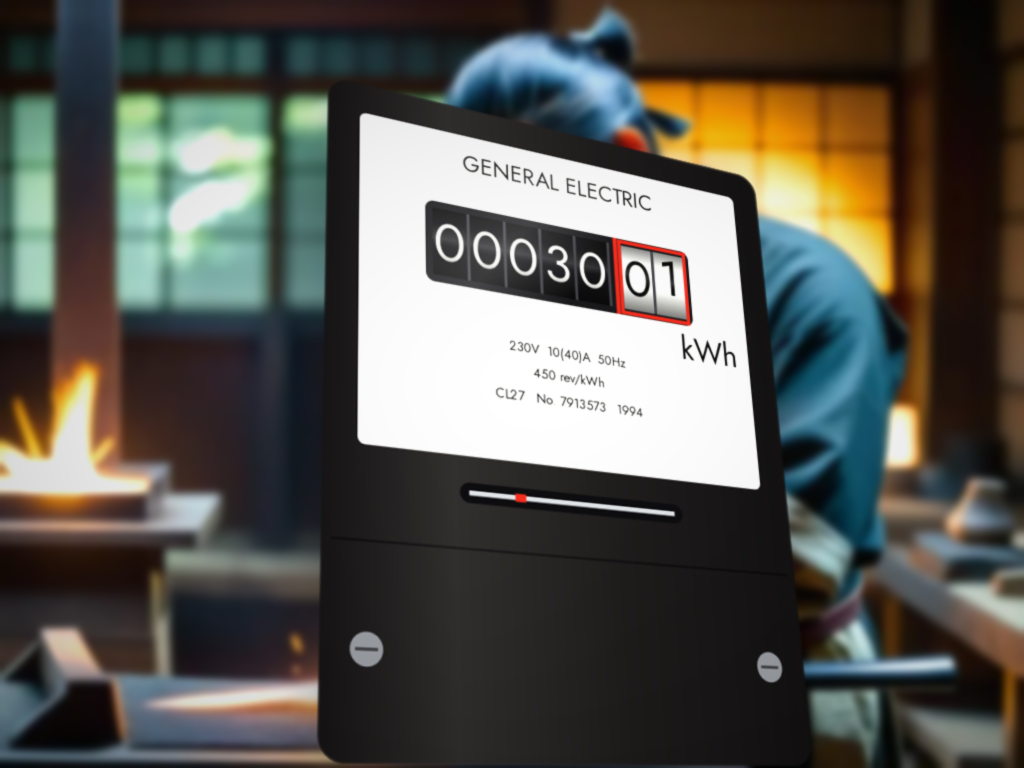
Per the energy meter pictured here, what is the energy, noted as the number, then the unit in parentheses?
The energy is 30.01 (kWh)
